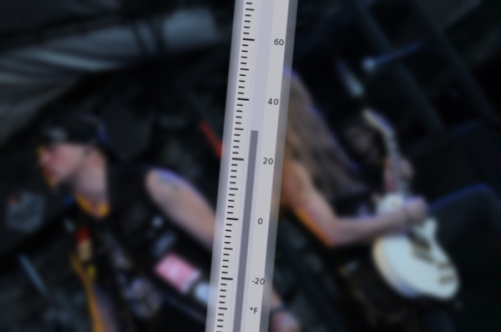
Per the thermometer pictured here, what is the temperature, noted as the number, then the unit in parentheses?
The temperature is 30 (°F)
